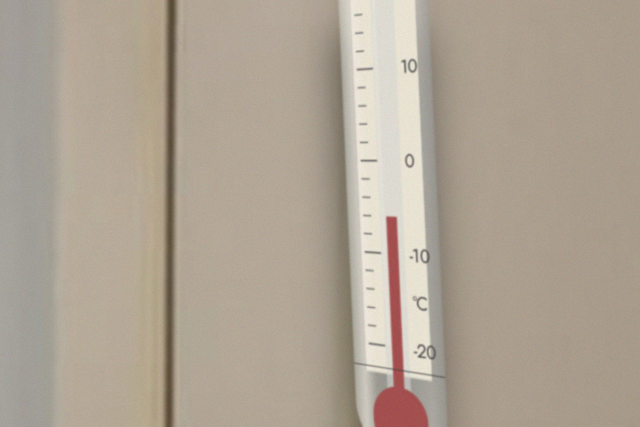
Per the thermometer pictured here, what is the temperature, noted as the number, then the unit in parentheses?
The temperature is -6 (°C)
